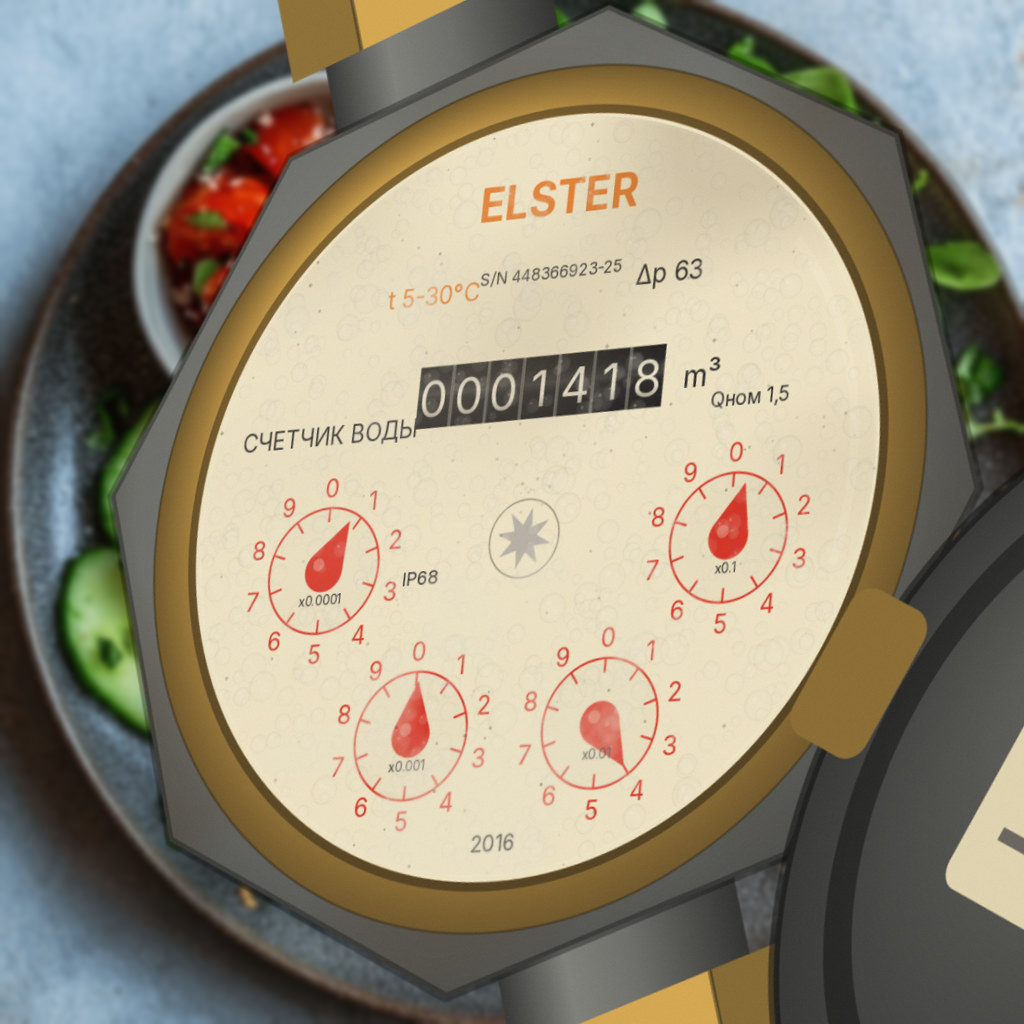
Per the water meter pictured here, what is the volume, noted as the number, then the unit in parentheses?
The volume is 1418.0400 (m³)
